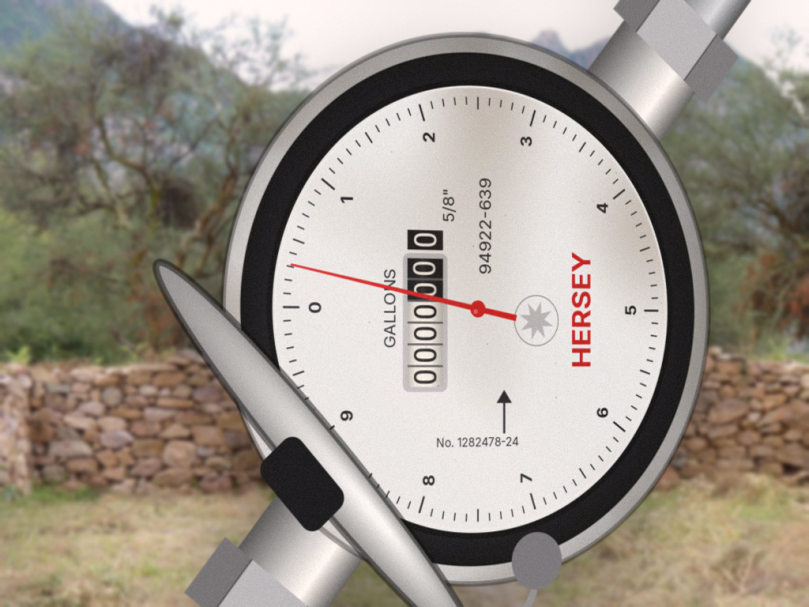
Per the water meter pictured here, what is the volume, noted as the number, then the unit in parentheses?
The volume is 0.3 (gal)
